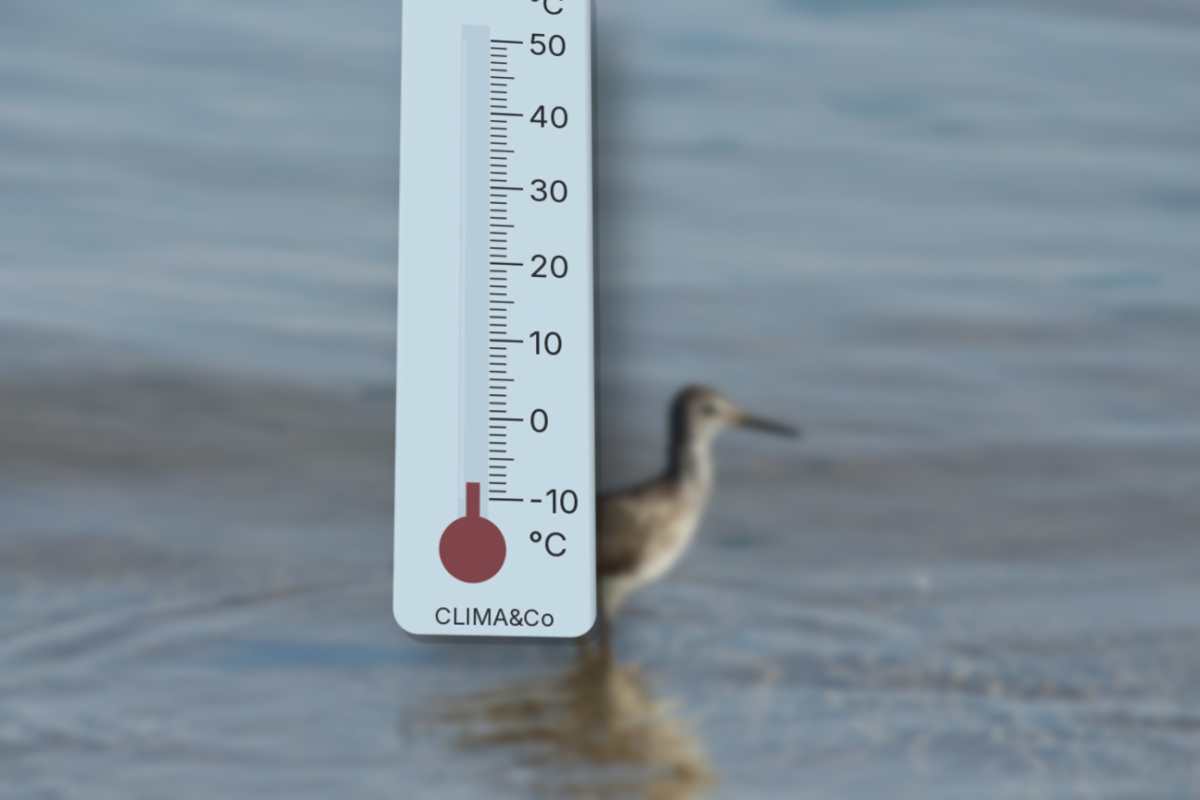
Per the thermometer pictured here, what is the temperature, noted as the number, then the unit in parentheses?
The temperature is -8 (°C)
